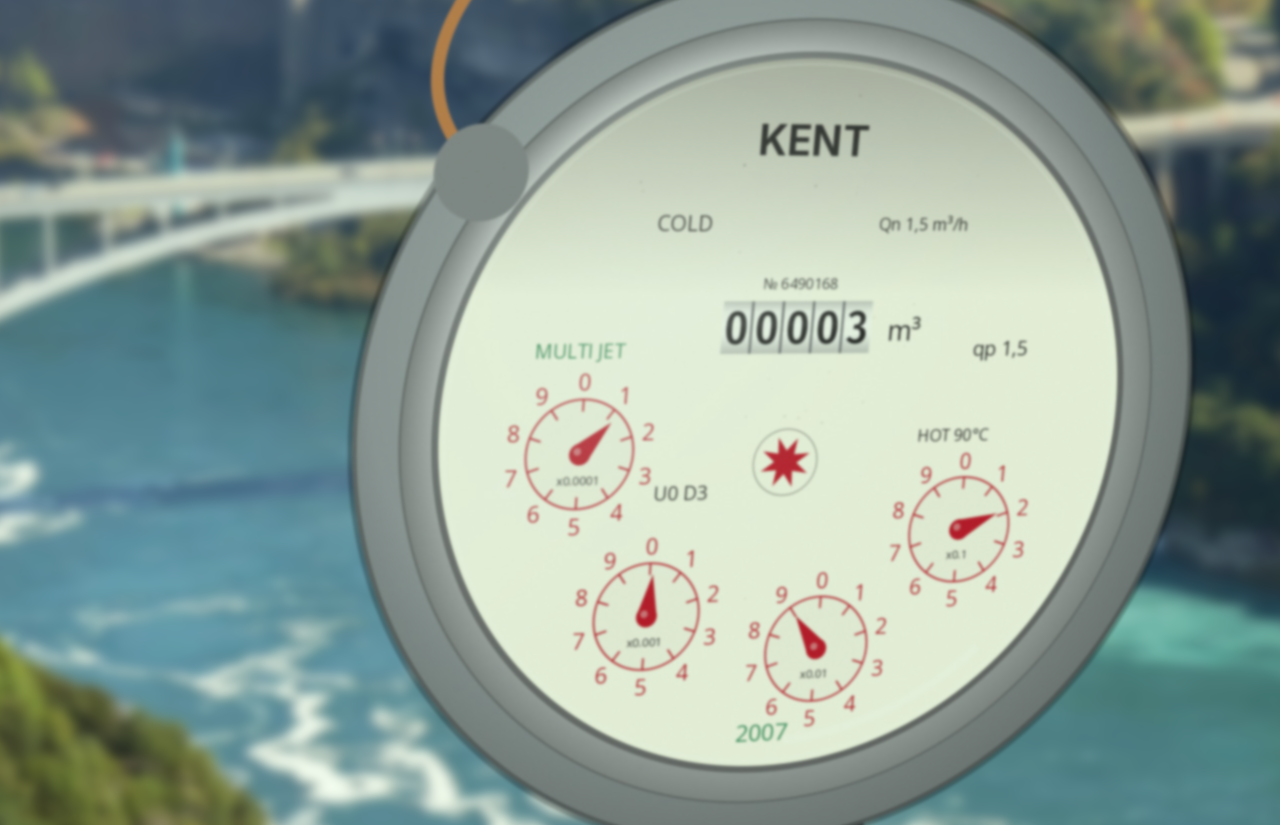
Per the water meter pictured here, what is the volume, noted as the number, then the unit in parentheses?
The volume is 3.1901 (m³)
